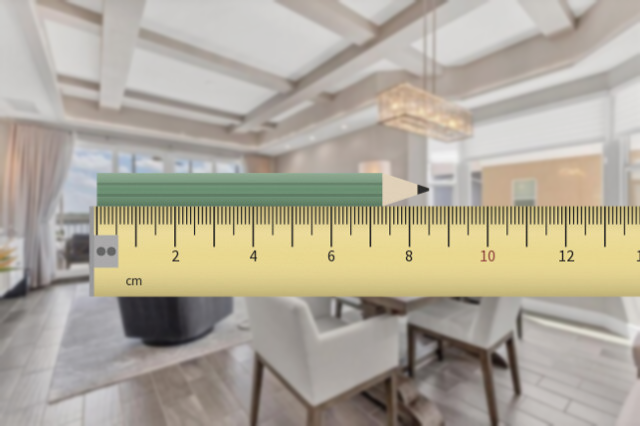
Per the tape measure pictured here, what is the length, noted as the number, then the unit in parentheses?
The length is 8.5 (cm)
